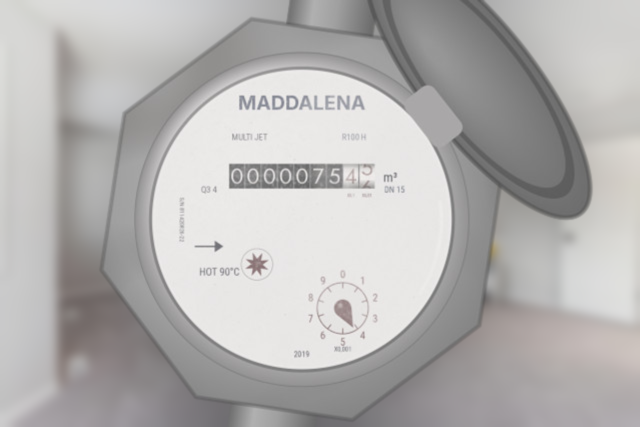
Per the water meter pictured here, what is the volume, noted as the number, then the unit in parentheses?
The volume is 75.454 (m³)
